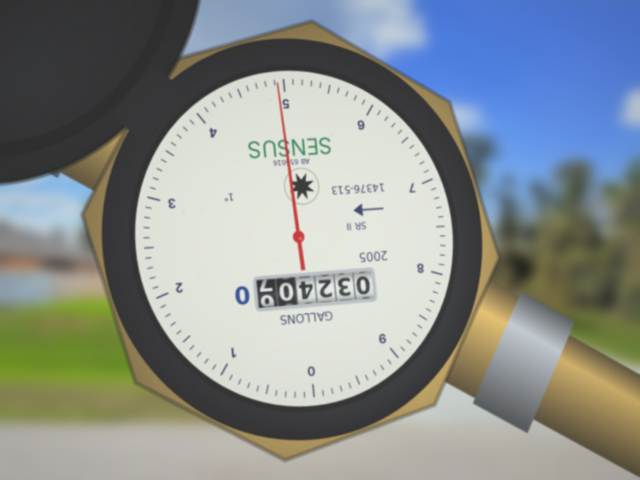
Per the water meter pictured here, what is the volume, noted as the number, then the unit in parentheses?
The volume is 324064.9 (gal)
